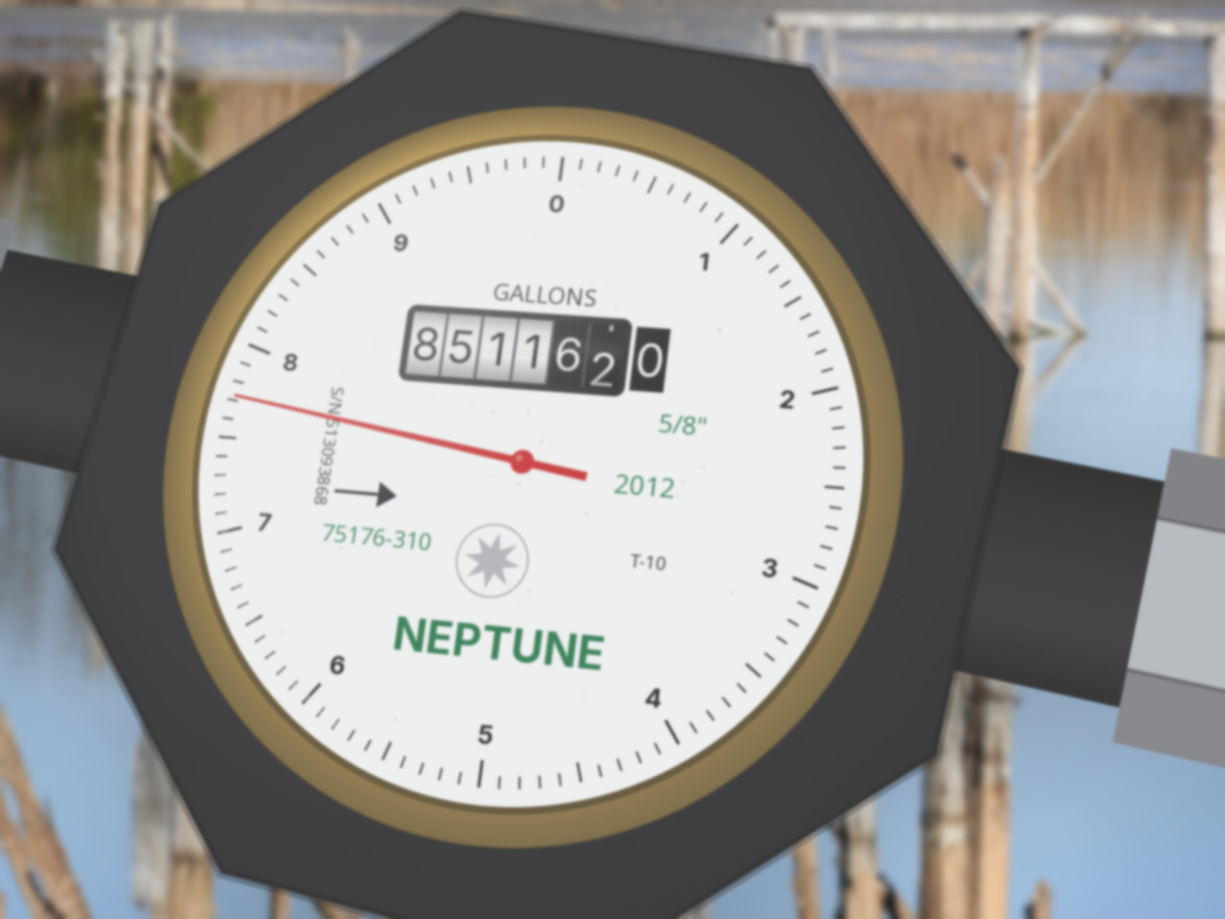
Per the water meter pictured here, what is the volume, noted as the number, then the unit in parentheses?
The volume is 8511617.7 (gal)
